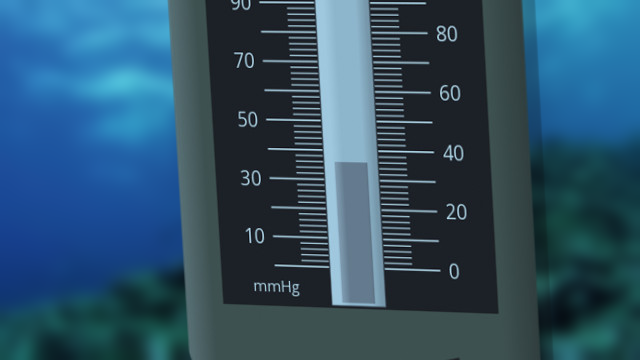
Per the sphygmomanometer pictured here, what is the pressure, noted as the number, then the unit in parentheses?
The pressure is 36 (mmHg)
